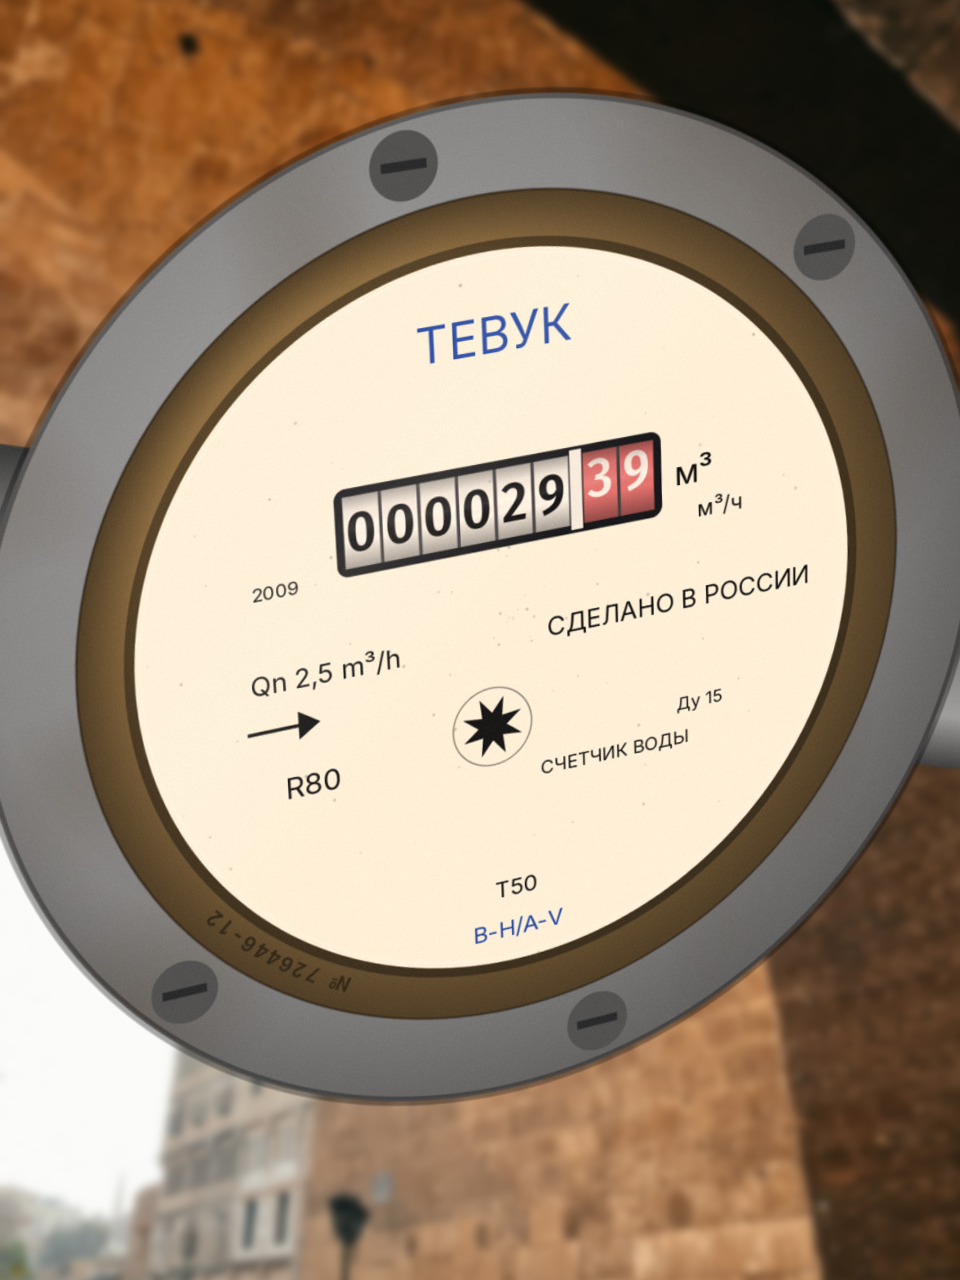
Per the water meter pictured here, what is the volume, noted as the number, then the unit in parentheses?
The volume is 29.39 (m³)
